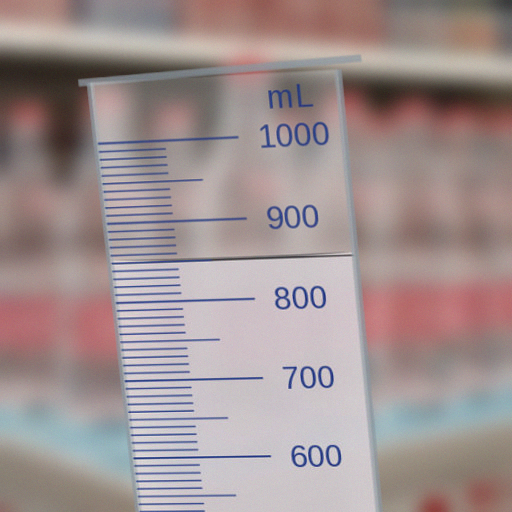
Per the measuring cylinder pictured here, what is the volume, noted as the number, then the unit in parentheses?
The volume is 850 (mL)
